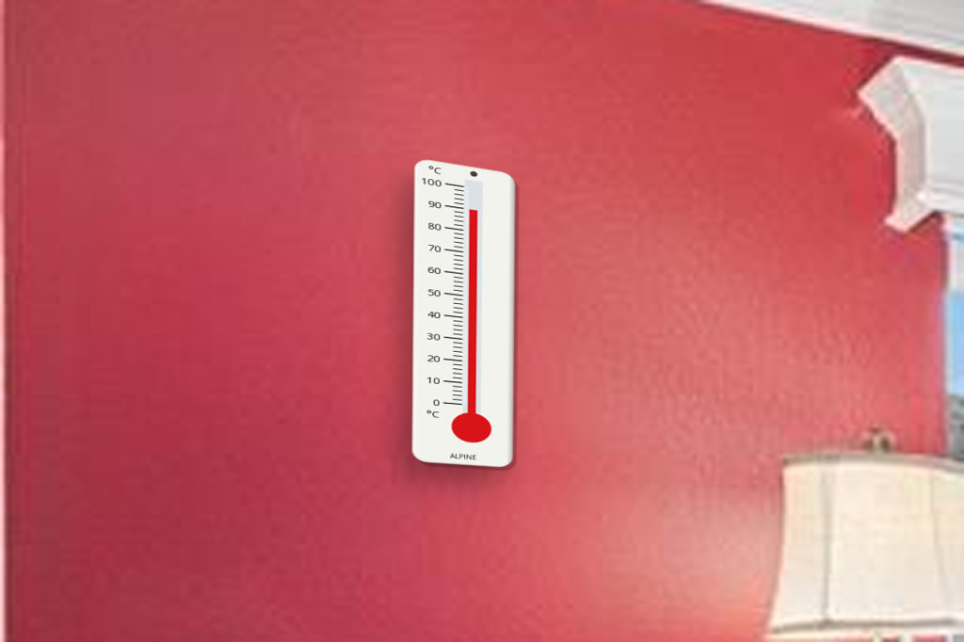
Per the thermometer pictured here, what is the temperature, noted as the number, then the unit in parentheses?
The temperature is 90 (°C)
